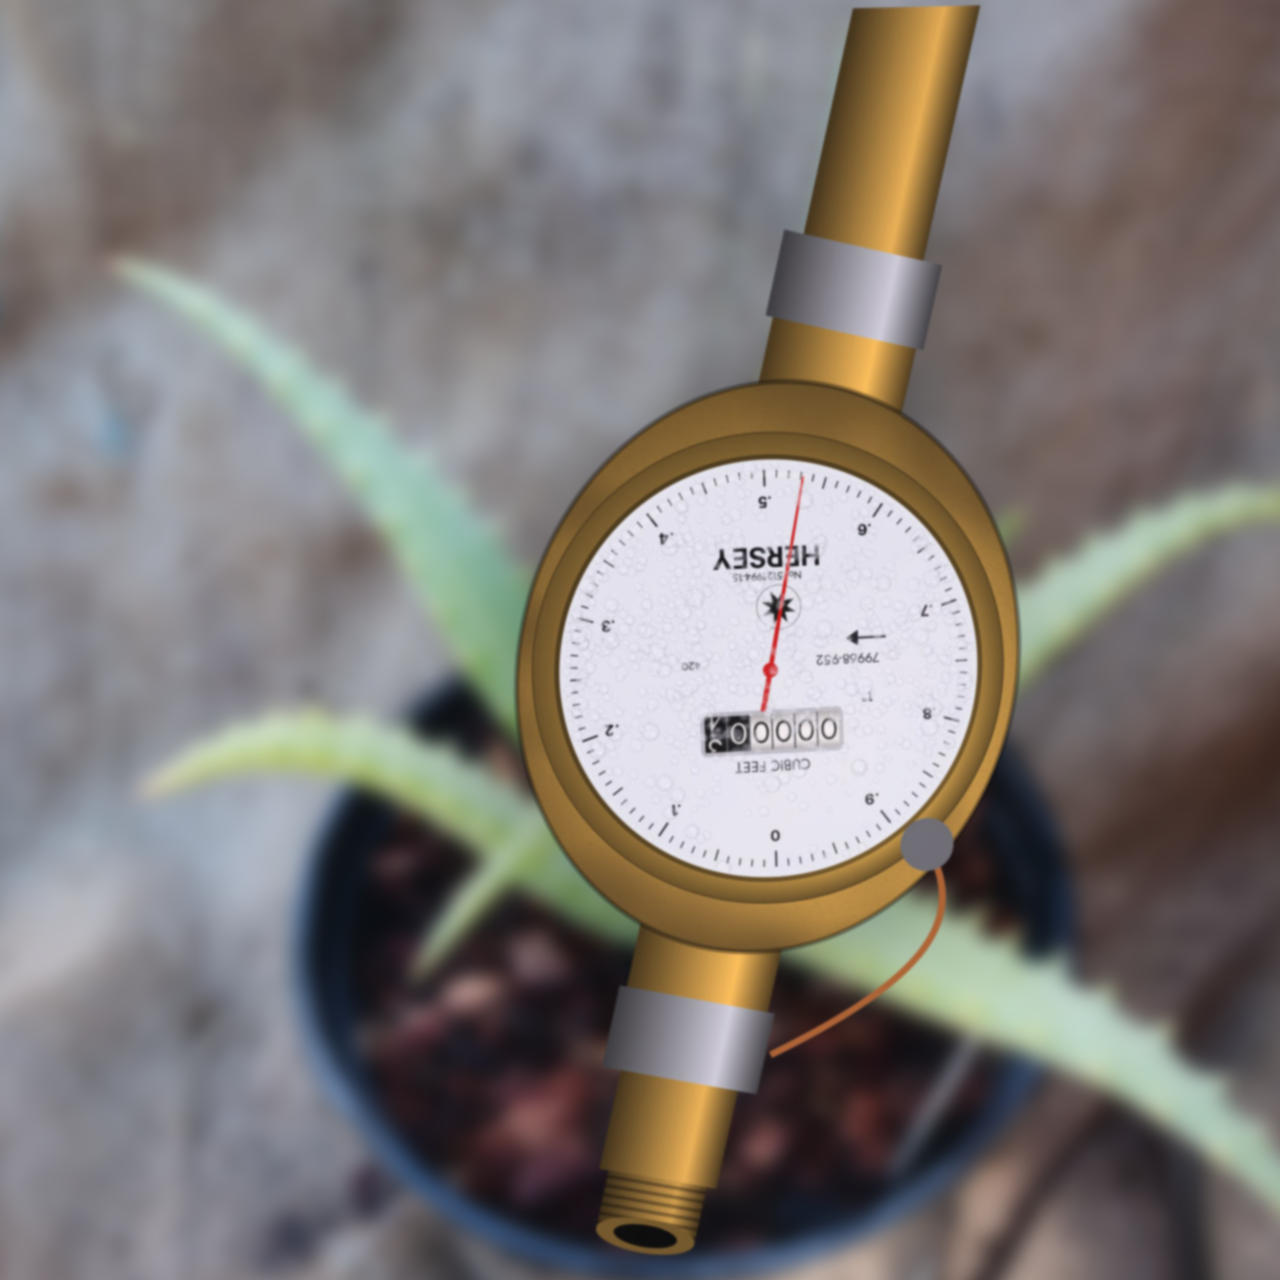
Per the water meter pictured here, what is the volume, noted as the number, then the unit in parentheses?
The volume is 3.53 (ft³)
